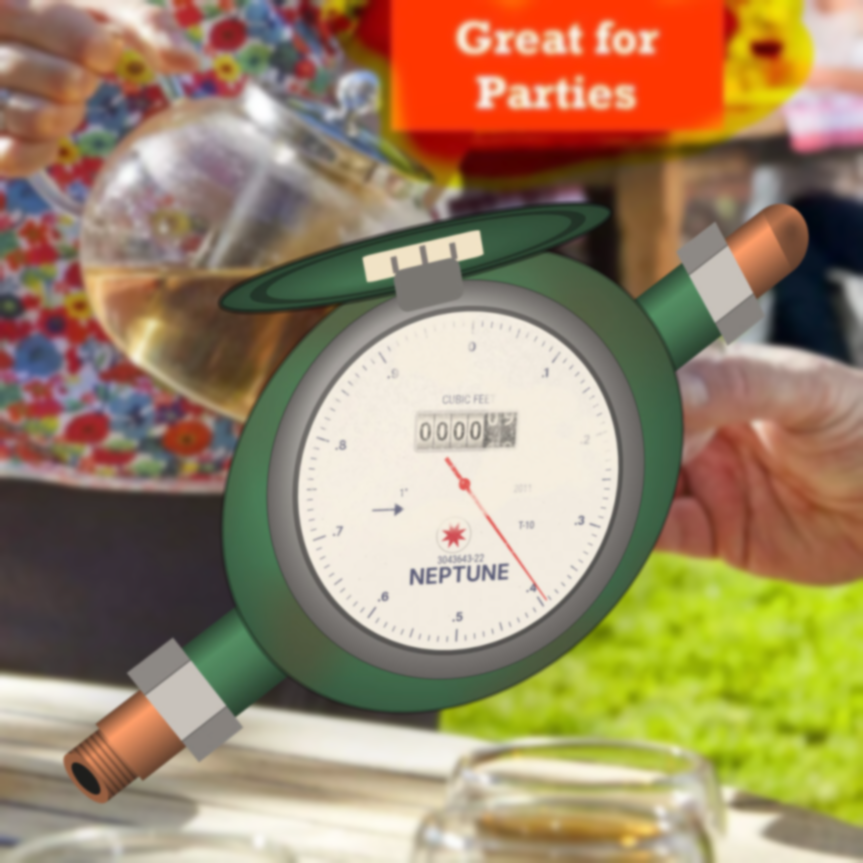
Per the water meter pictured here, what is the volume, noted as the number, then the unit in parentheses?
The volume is 9.39 (ft³)
